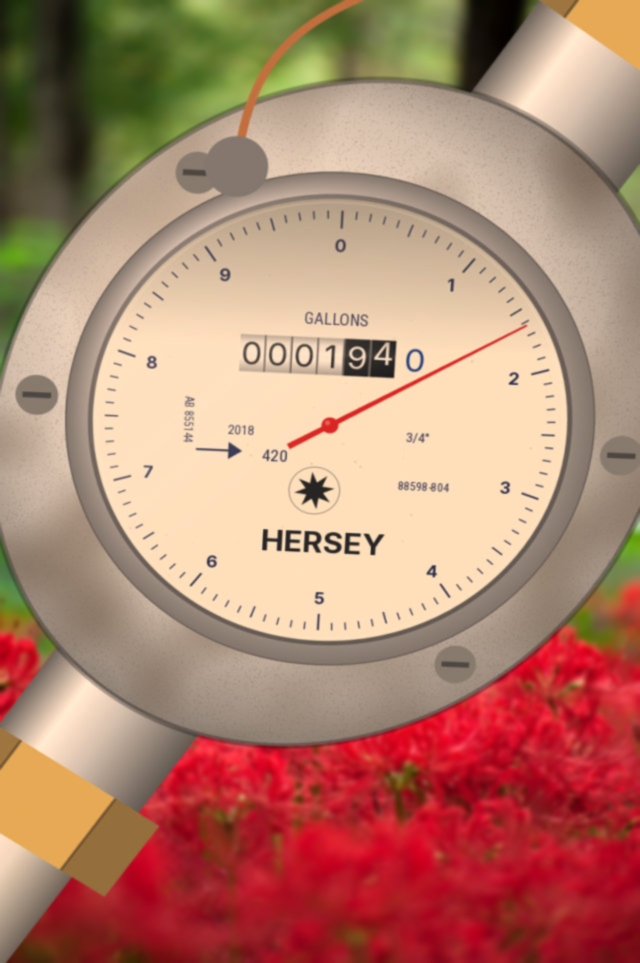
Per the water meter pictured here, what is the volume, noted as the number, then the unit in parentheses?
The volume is 1941.6 (gal)
